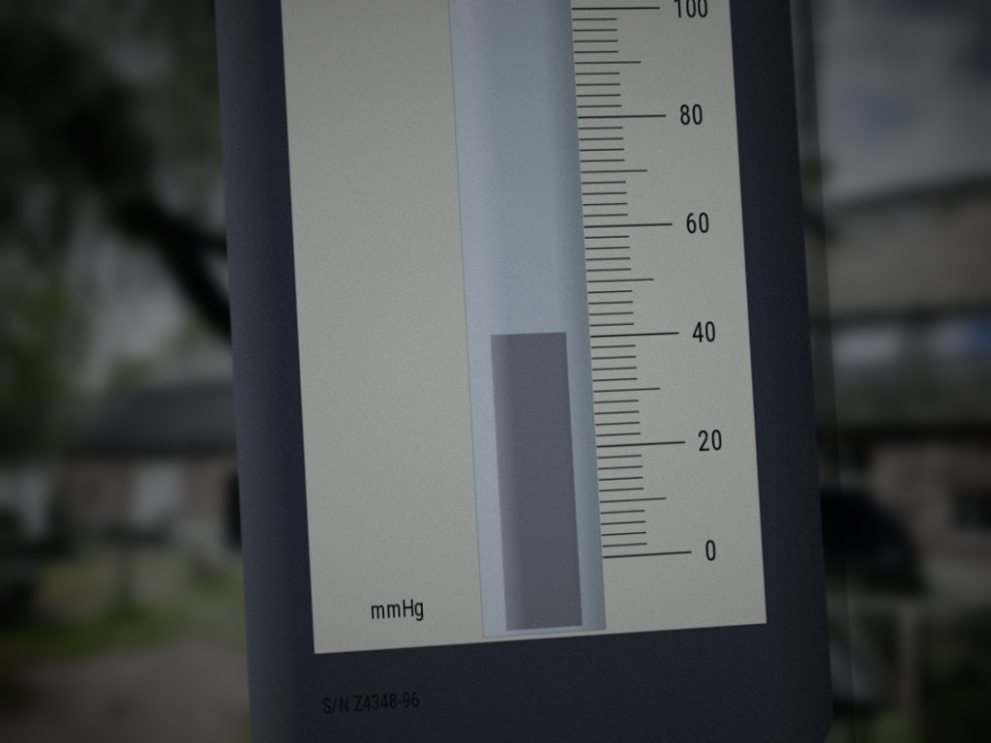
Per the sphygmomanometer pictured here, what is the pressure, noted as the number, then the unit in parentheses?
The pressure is 41 (mmHg)
